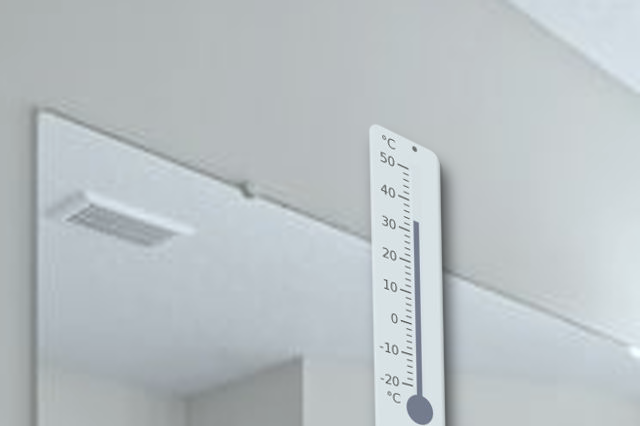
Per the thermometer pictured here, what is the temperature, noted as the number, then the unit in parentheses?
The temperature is 34 (°C)
